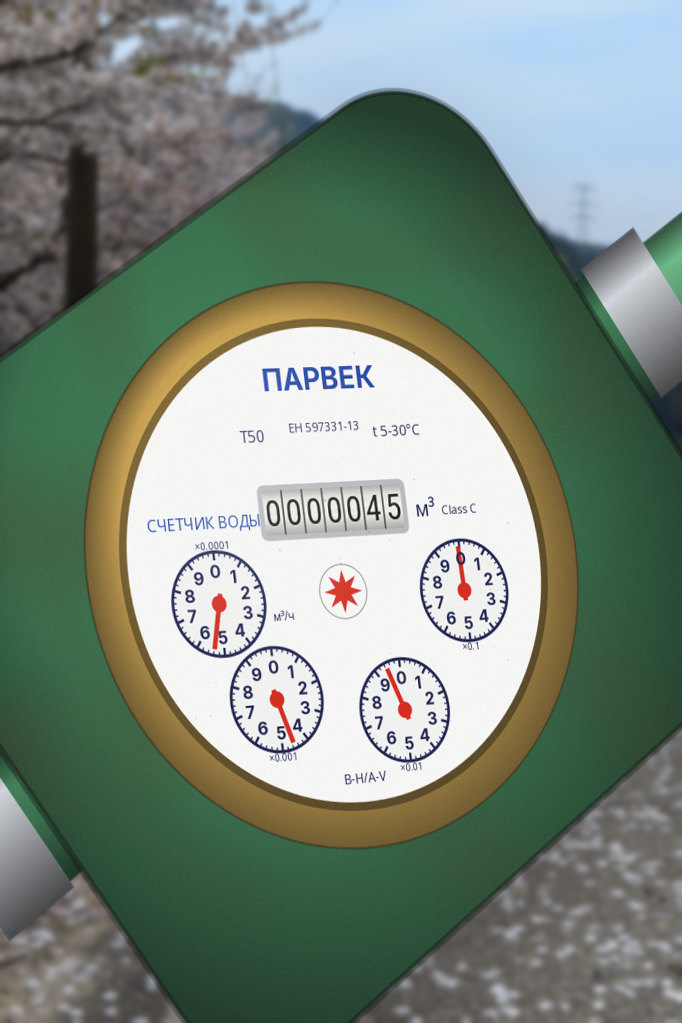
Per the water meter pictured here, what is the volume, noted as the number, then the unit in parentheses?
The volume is 44.9945 (m³)
